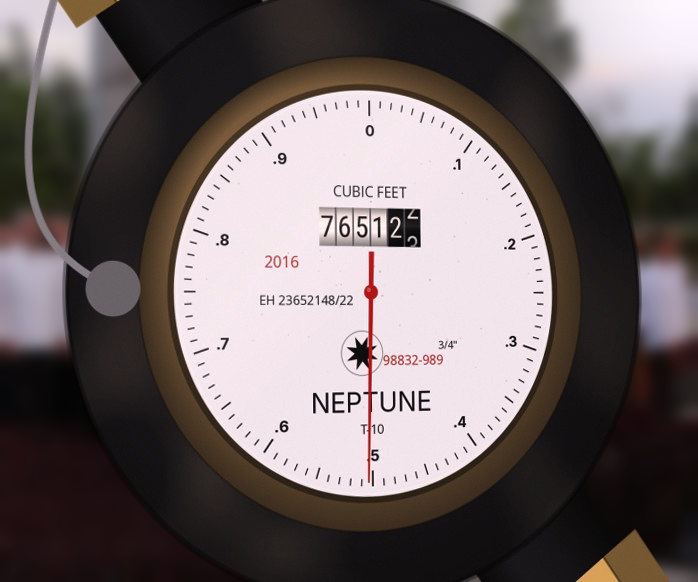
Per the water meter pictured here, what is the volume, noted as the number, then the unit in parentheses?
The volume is 765122.50 (ft³)
